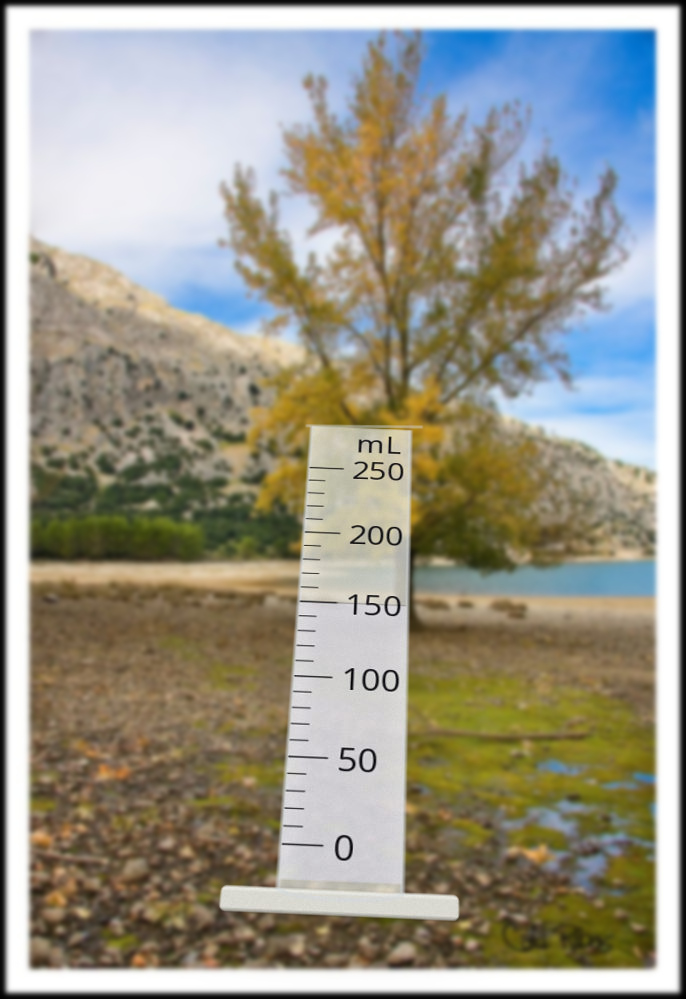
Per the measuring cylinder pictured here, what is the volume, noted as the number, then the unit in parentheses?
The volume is 150 (mL)
